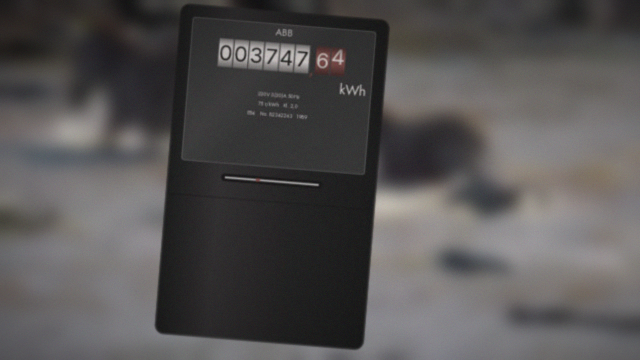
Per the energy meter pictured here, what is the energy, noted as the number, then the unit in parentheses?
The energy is 3747.64 (kWh)
